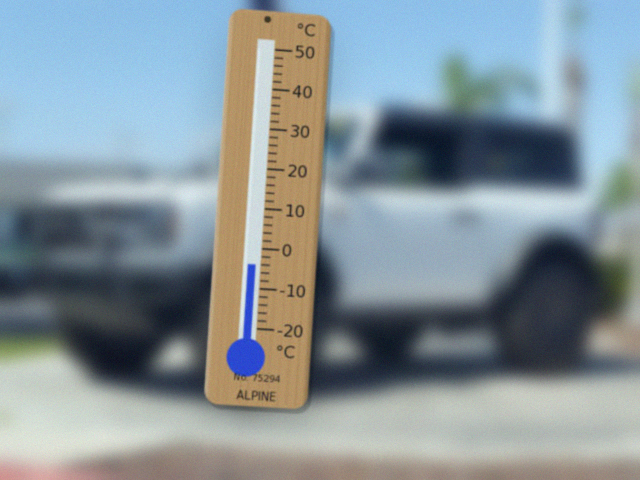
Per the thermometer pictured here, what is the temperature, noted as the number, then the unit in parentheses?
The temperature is -4 (°C)
